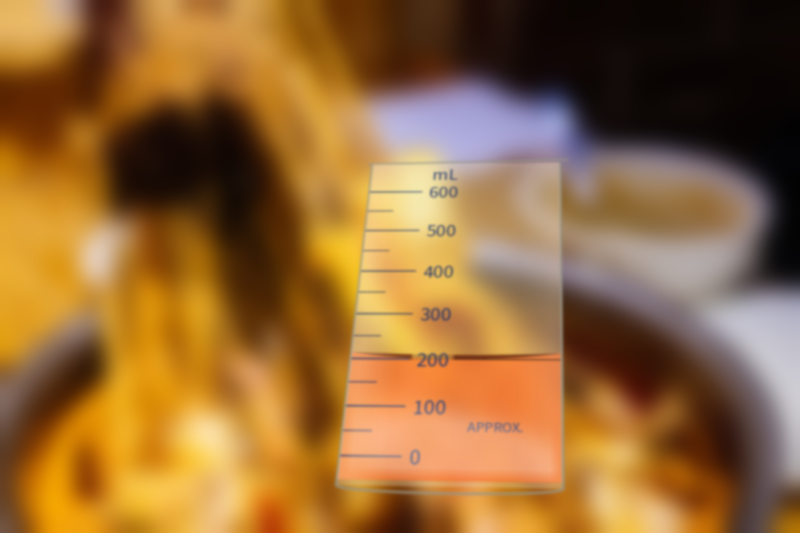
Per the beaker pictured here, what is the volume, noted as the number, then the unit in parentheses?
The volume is 200 (mL)
